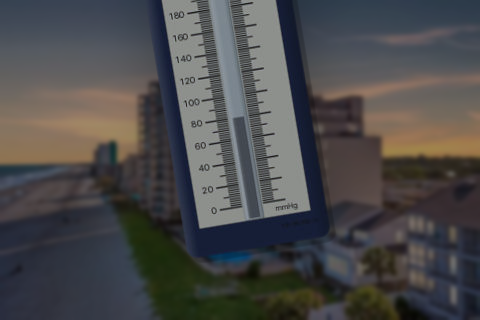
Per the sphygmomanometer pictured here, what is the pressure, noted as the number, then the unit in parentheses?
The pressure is 80 (mmHg)
